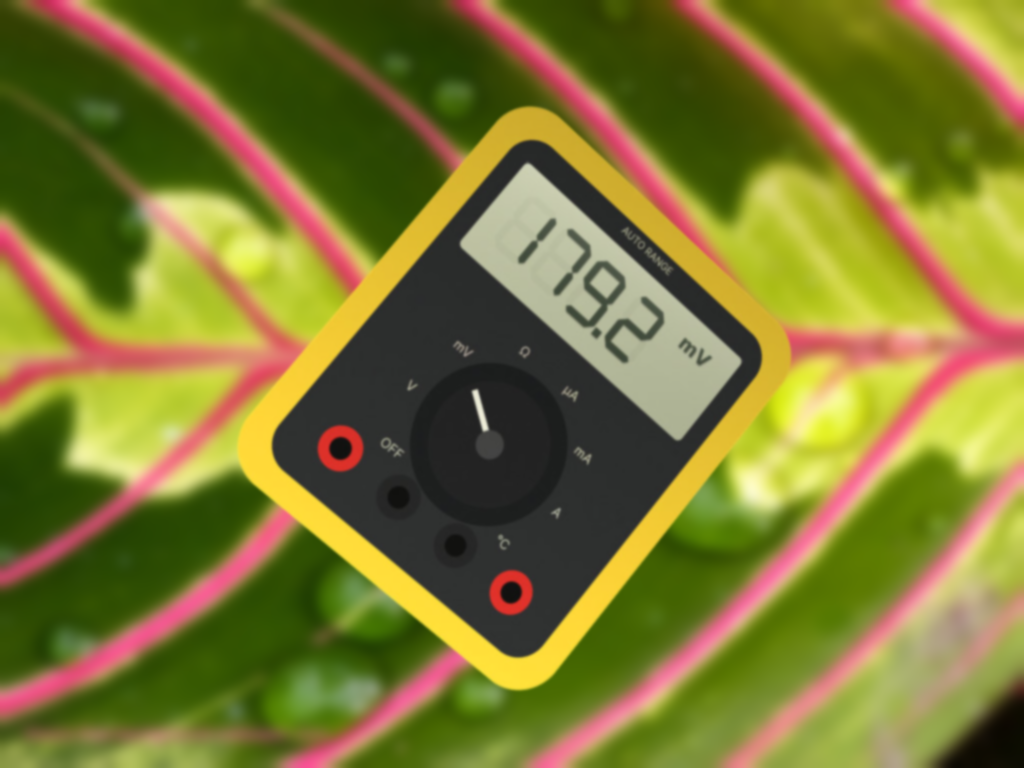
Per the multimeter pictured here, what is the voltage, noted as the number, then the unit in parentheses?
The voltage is 179.2 (mV)
